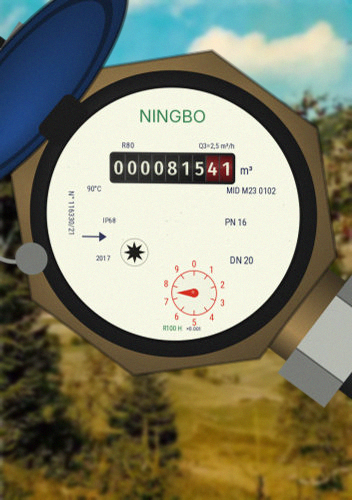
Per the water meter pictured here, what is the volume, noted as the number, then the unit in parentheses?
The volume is 815.417 (m³)
